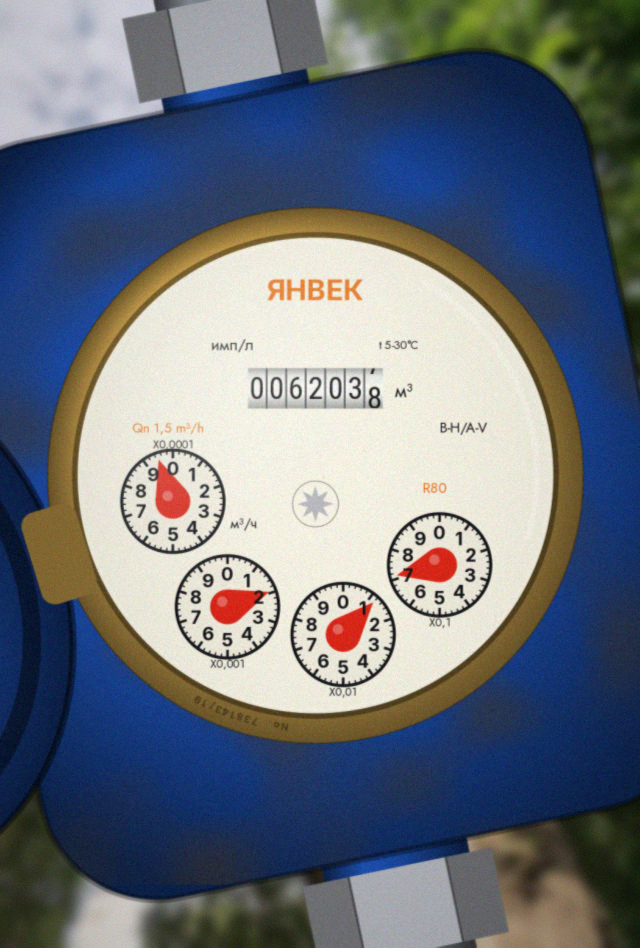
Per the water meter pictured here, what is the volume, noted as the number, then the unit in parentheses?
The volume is 62037.7119 (m³)
